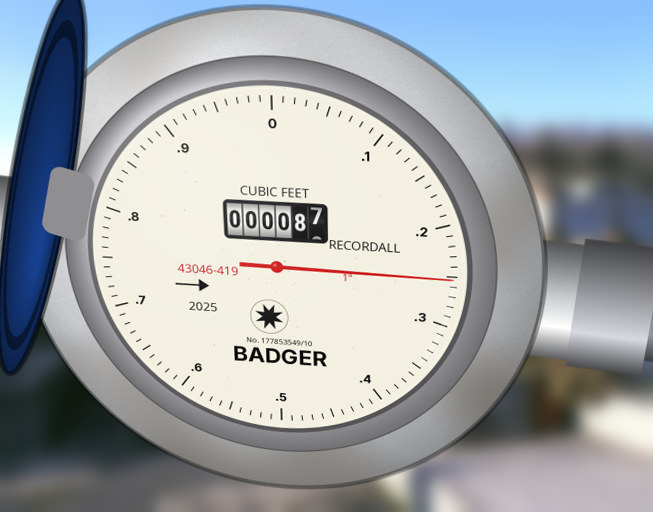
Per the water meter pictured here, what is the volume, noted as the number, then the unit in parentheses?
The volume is 87.25 (ft³)
